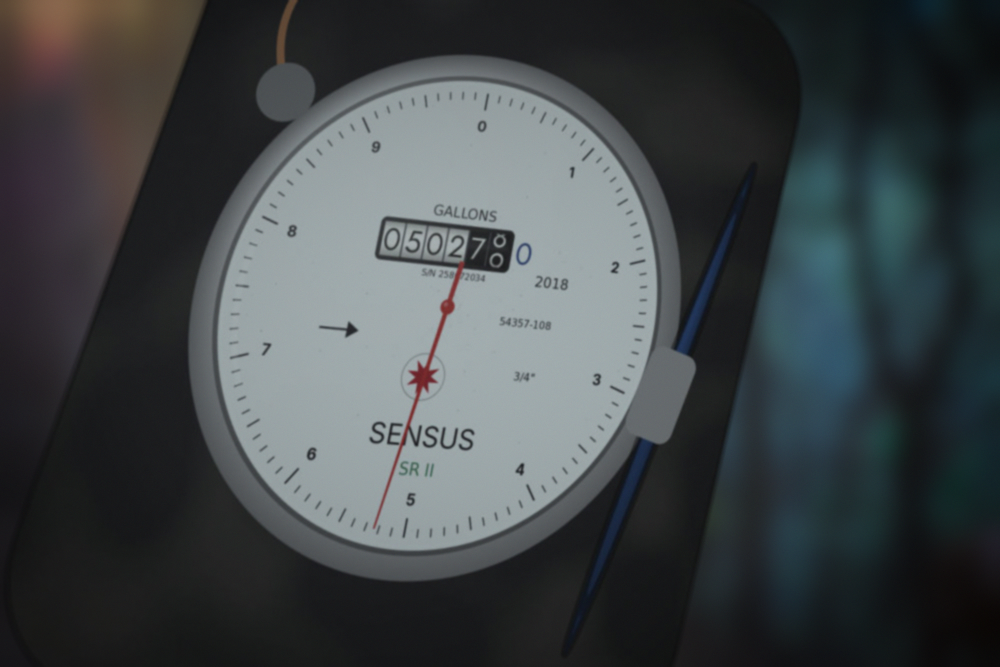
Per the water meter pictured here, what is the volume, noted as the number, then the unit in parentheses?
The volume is 502785.2 (gal)
